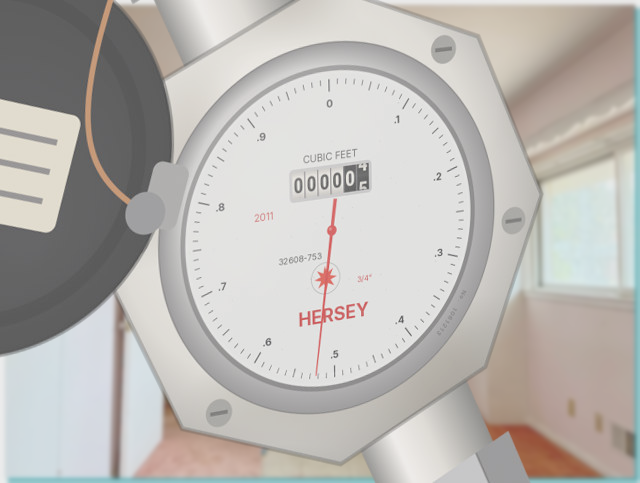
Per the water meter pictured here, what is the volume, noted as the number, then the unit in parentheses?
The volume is 4.52 (ft³)
